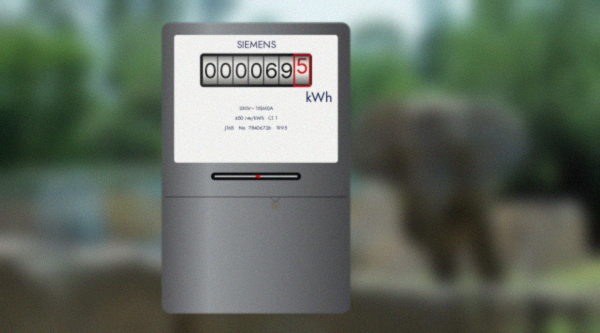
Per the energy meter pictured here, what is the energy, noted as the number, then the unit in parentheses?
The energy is 69.5 (kWh)
